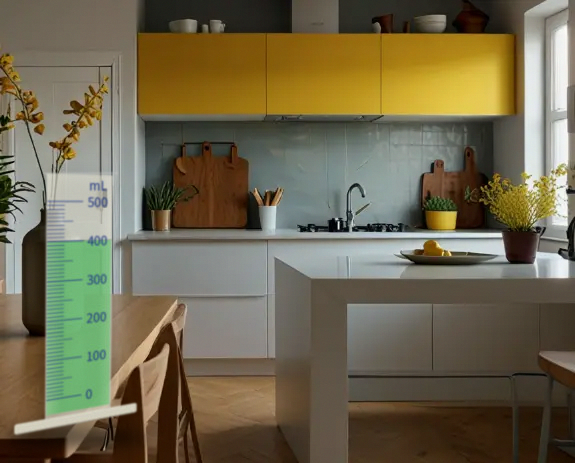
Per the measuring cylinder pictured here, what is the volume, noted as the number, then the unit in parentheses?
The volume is 400 (mL)
